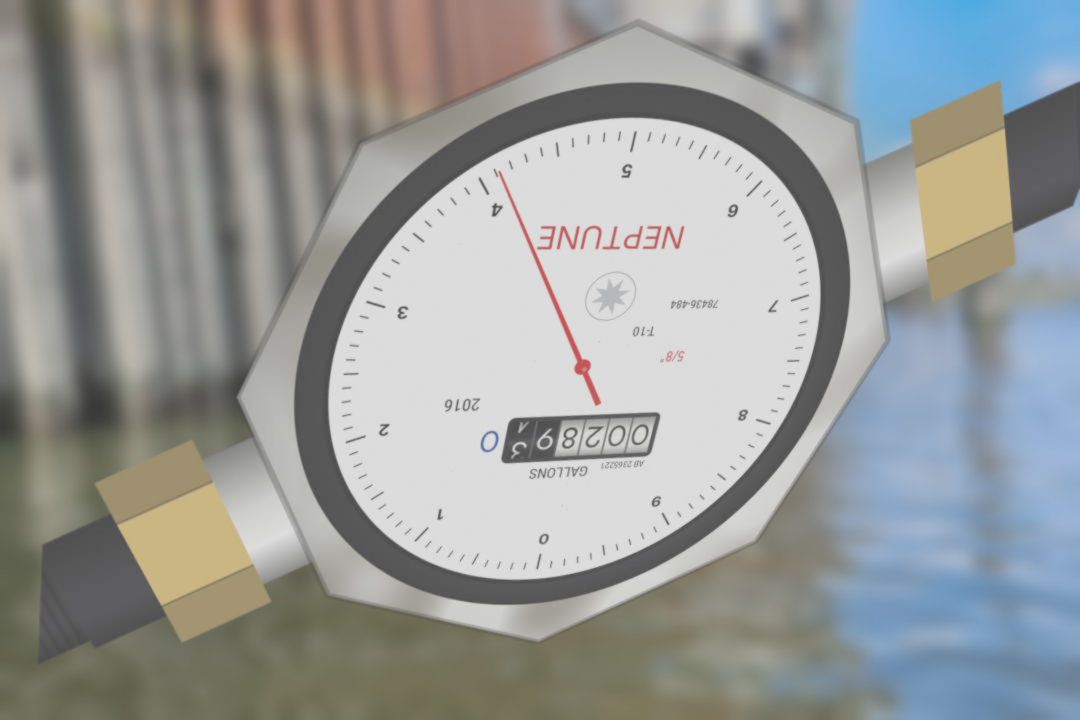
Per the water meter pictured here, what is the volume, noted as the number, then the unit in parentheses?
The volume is 28934.1 (gal)
